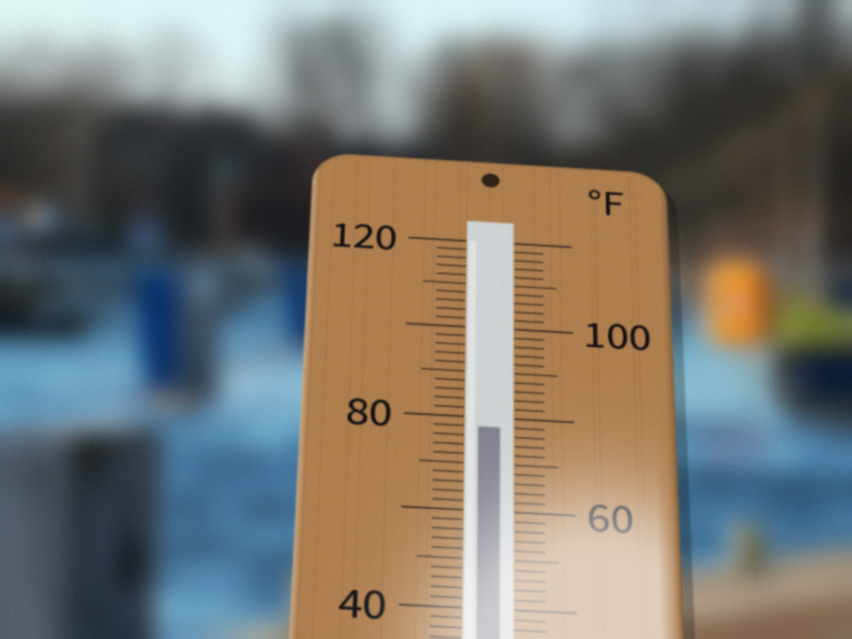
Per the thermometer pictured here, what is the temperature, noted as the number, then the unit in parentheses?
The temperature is 78 (°F)
